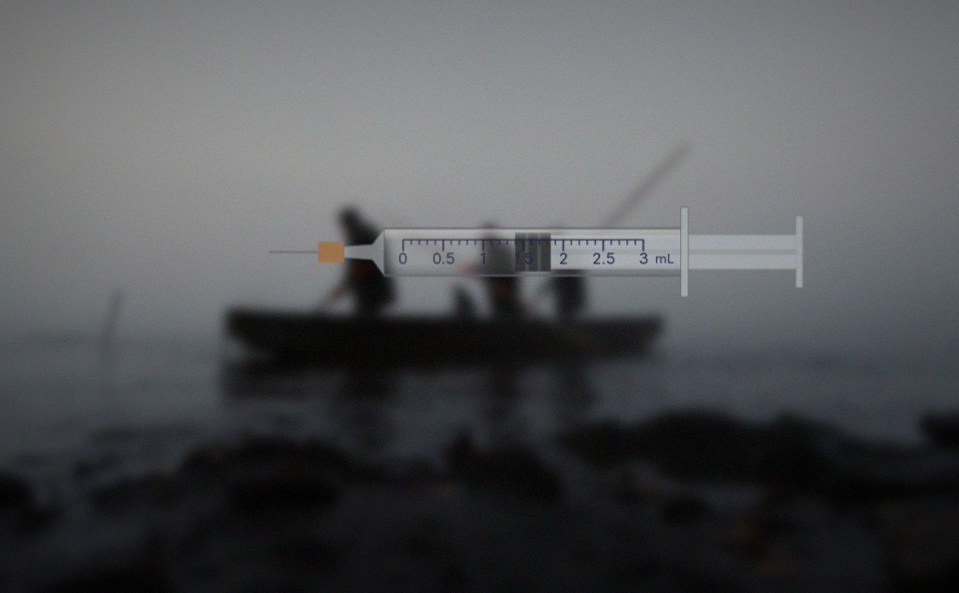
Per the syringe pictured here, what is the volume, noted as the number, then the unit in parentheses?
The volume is 1.4 (mL)
